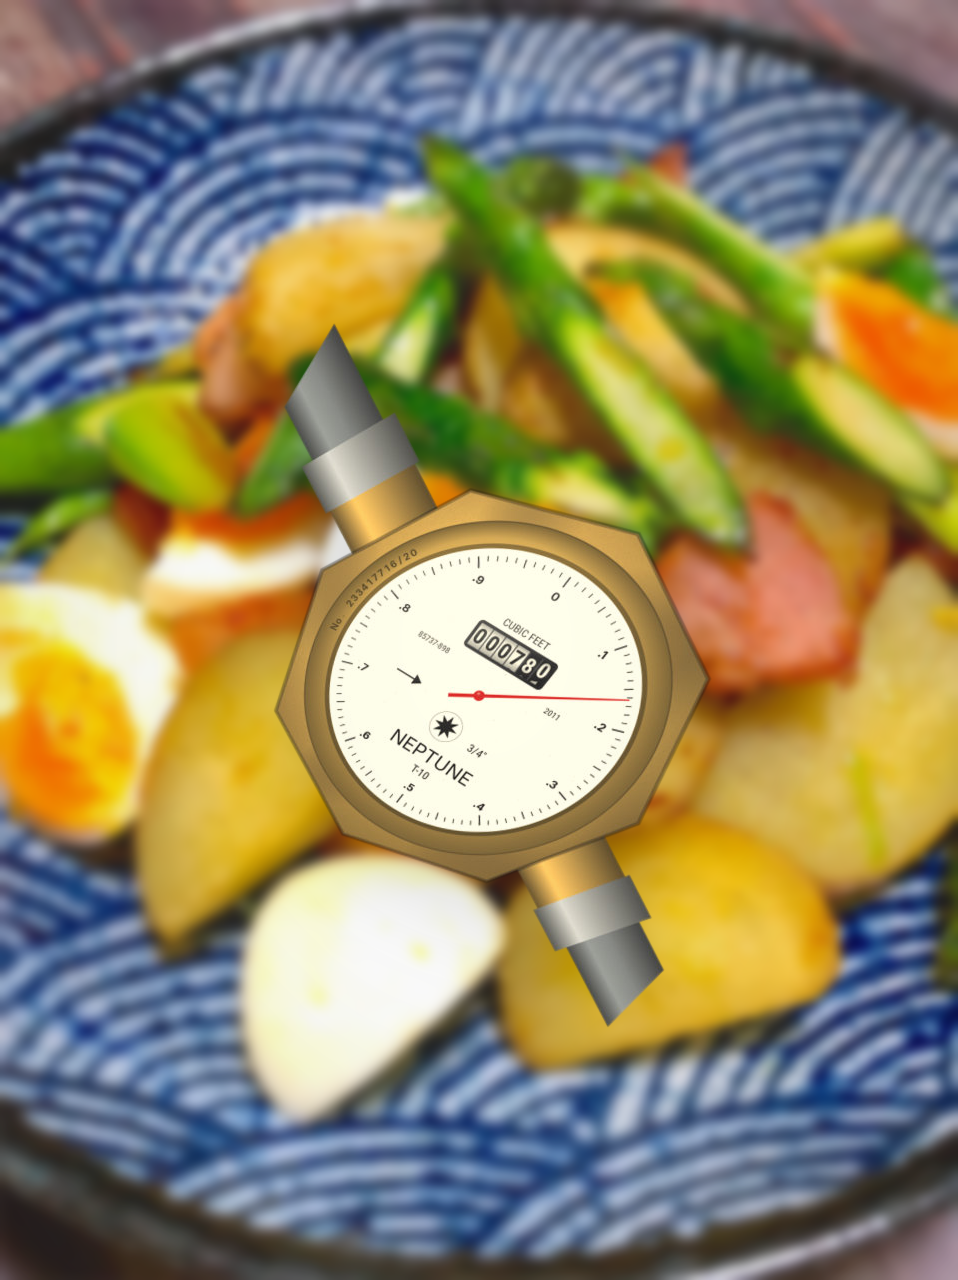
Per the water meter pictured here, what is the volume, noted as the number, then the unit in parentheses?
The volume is 780.16 (ft³)
